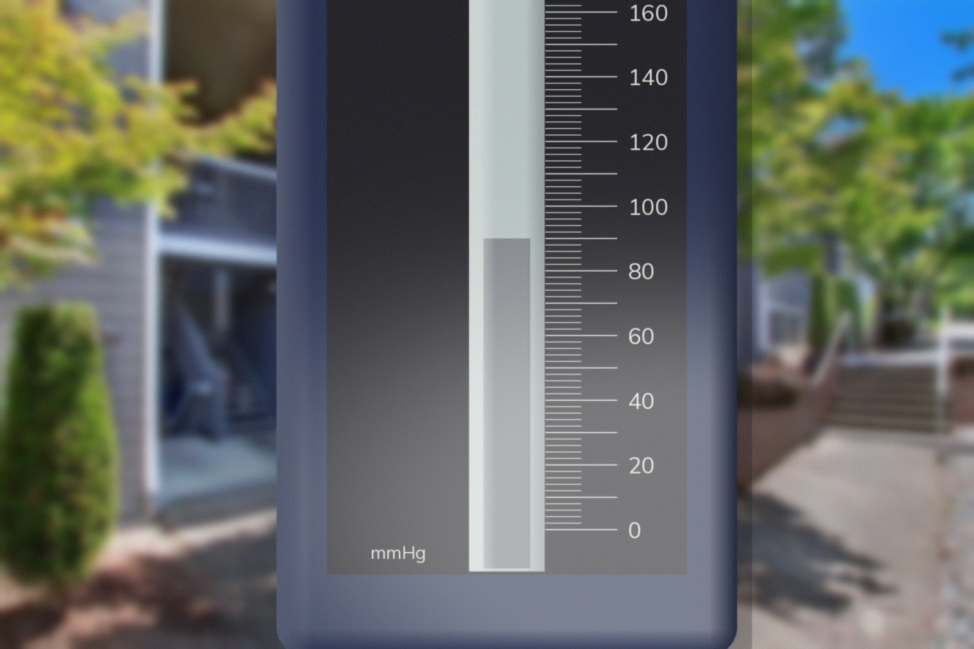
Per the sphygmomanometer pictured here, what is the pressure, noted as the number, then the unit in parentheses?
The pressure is 90 (mmHg)
